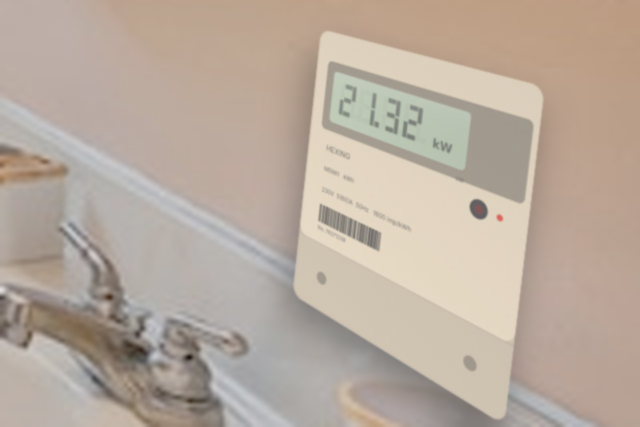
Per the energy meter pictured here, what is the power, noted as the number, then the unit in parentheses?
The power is 21.32 (kW)
